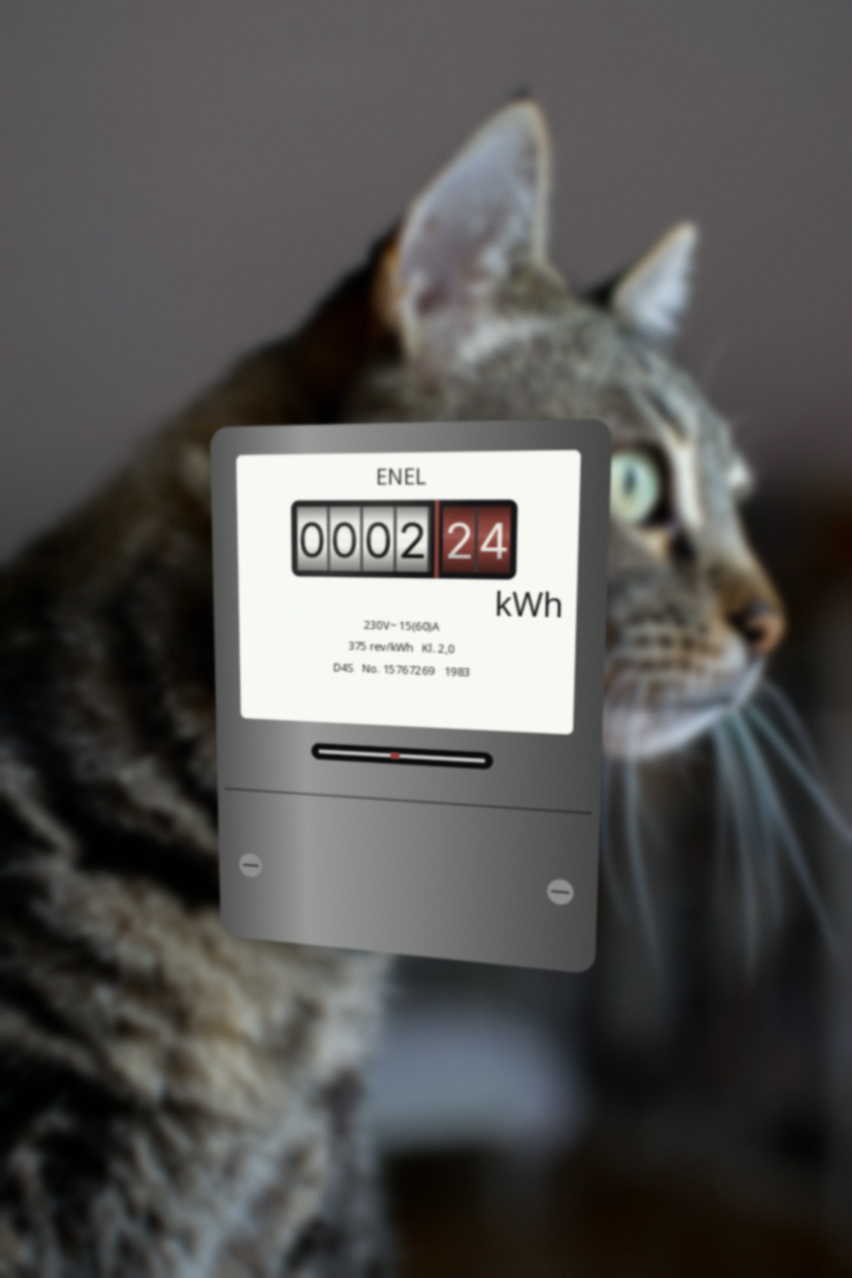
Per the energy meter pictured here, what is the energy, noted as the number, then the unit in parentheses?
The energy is 2.24 (kWh)
